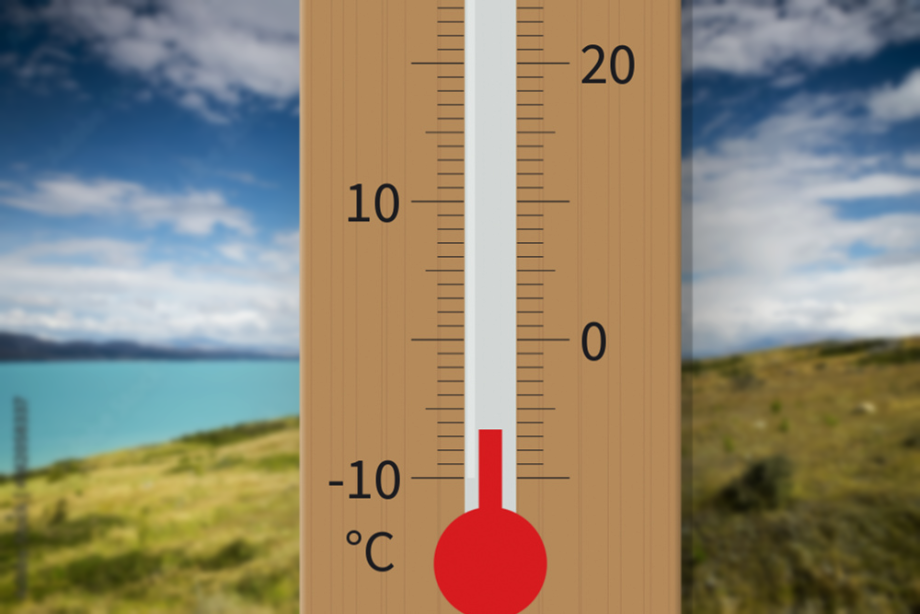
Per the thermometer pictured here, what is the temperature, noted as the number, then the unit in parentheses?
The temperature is -6.5 (°C)
